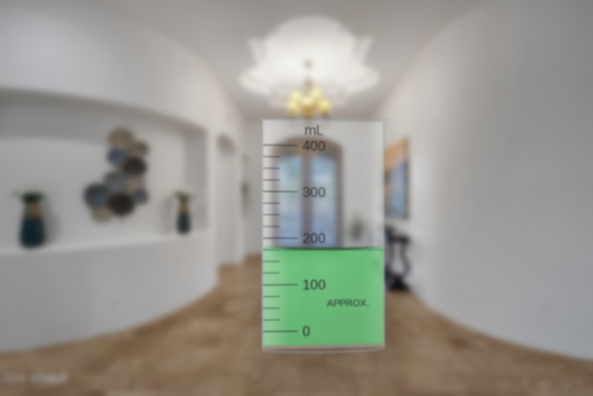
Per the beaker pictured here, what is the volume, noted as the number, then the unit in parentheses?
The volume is 175 (mL)
